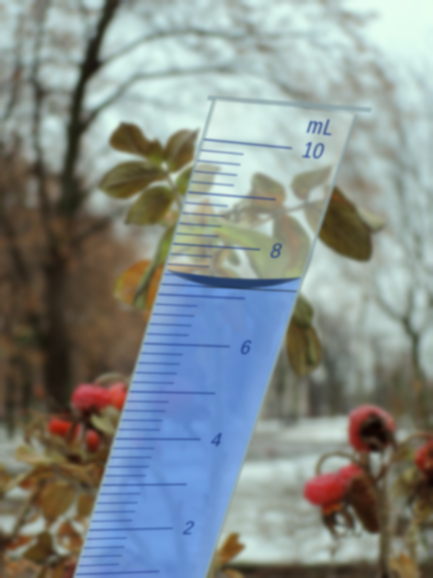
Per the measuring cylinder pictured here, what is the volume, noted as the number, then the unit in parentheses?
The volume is 7.2 (mL)
